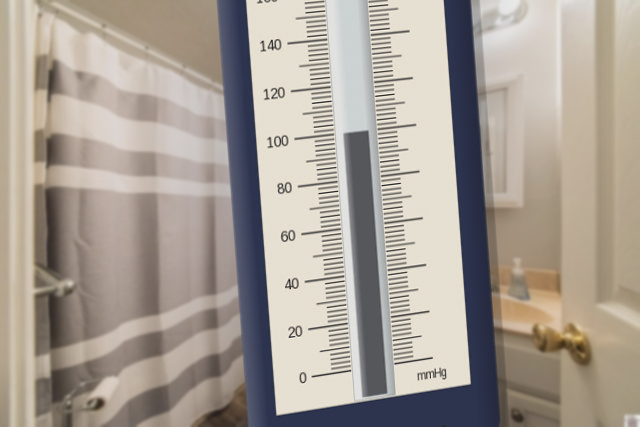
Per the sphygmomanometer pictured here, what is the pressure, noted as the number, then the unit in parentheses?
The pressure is 100 (mmHg)
